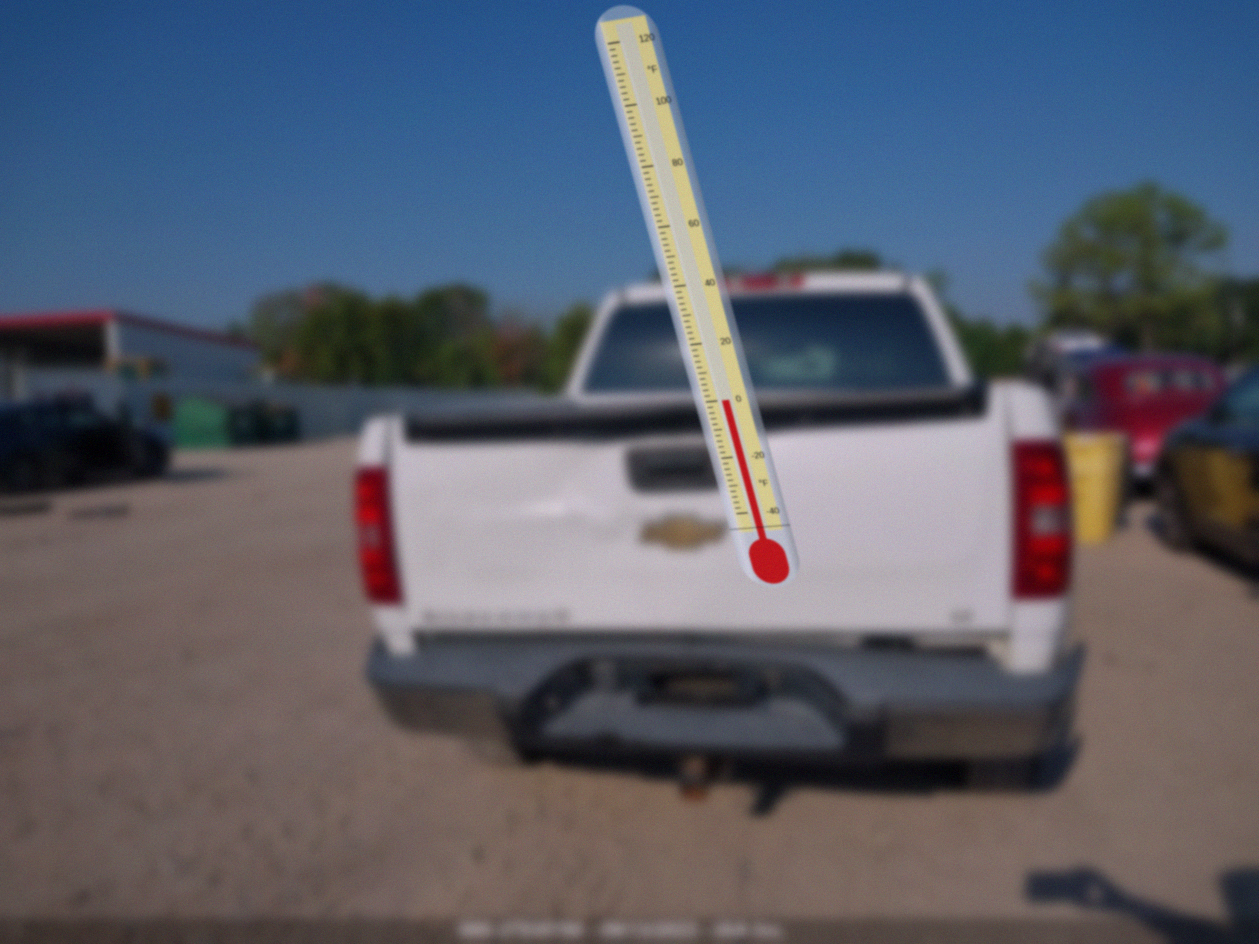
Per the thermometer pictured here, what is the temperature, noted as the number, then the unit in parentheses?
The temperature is 0 (°F)
